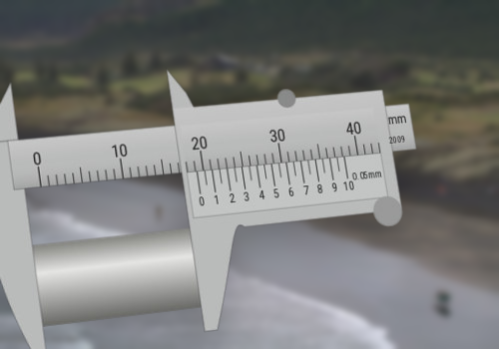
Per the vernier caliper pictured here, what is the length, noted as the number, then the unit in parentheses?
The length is 19.2 (mm)
